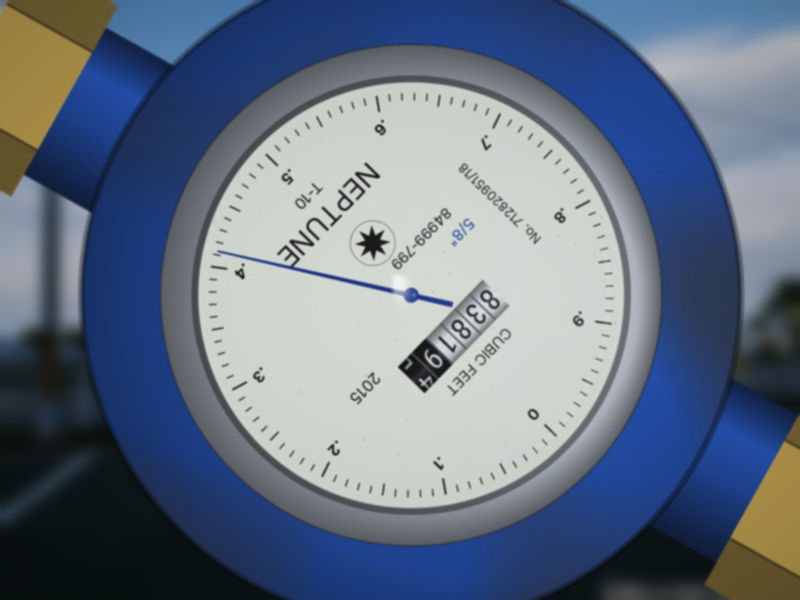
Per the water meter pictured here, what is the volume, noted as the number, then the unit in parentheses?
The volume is 838194.41 (ft³)
